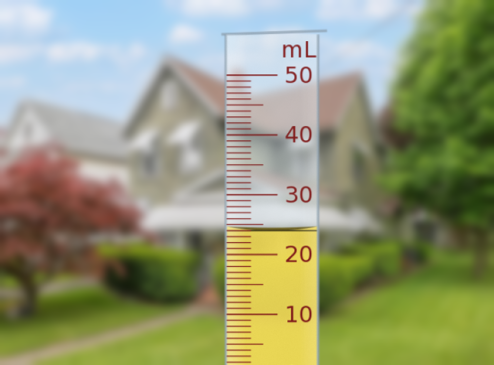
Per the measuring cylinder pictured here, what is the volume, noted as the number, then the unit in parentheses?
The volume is 24 (mL)
